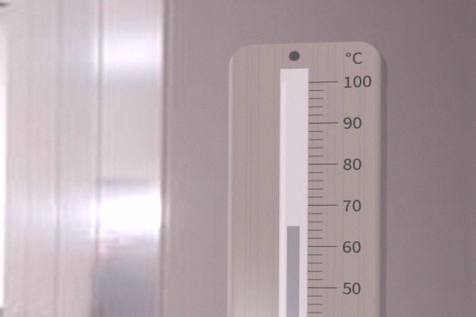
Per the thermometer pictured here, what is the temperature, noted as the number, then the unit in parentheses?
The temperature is 65 (°C)
